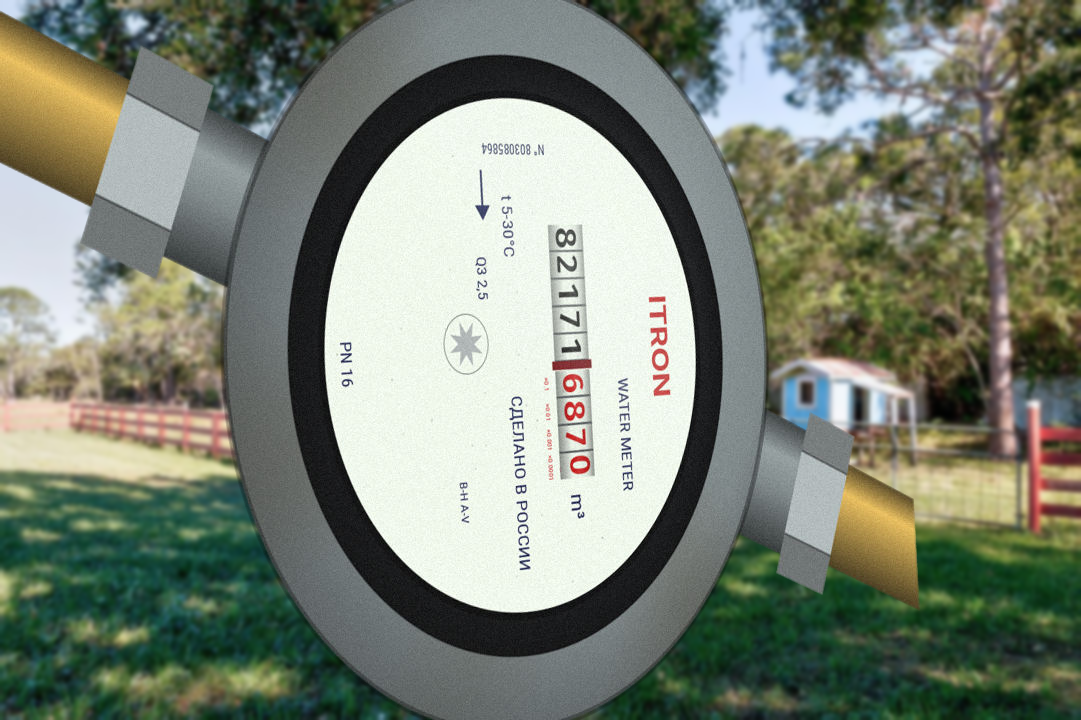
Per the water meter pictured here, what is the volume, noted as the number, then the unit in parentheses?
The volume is 82171.6870 (m³)
